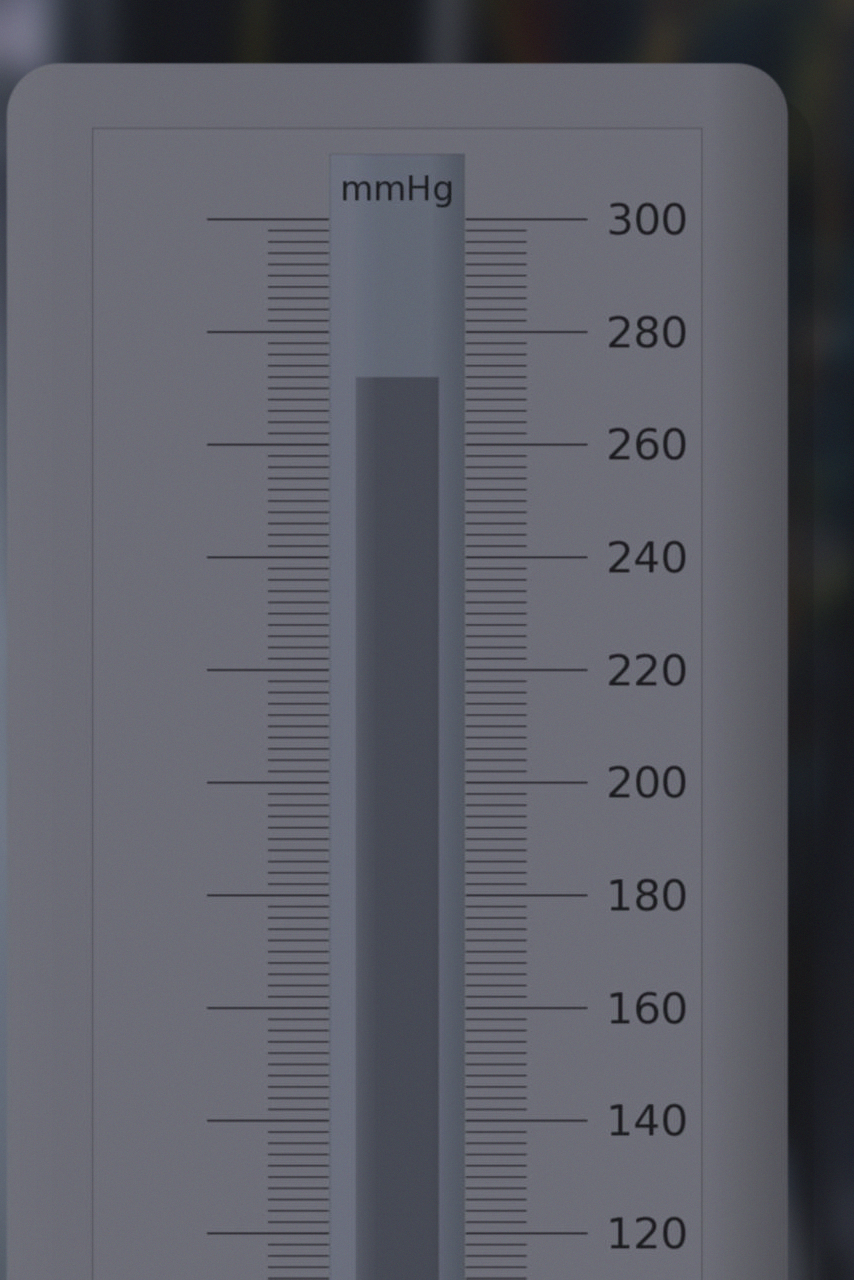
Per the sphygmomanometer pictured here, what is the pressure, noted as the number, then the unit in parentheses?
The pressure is 272 (mmHg)
